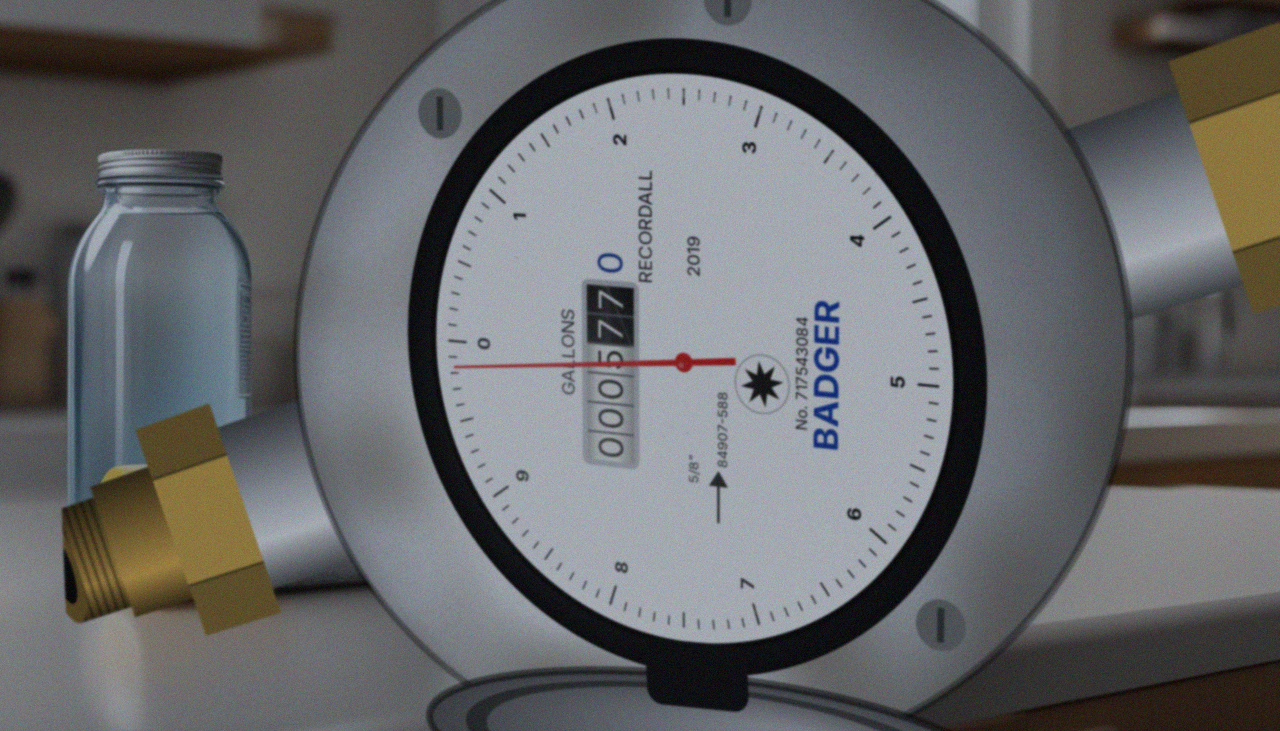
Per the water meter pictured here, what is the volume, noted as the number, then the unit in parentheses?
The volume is 5769.8 (gal)
